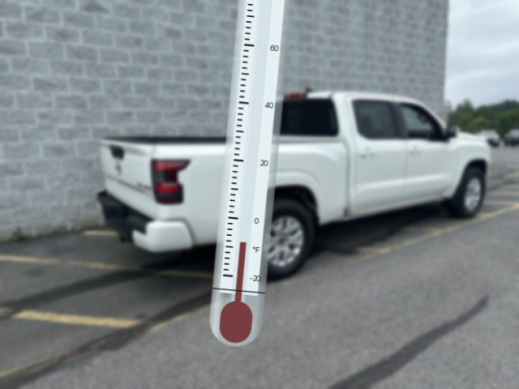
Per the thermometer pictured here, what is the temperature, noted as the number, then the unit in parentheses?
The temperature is -8 (°F)
